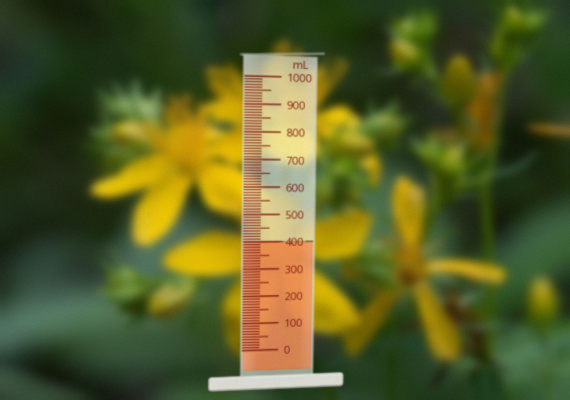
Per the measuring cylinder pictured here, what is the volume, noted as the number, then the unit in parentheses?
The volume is 400 (mL)
